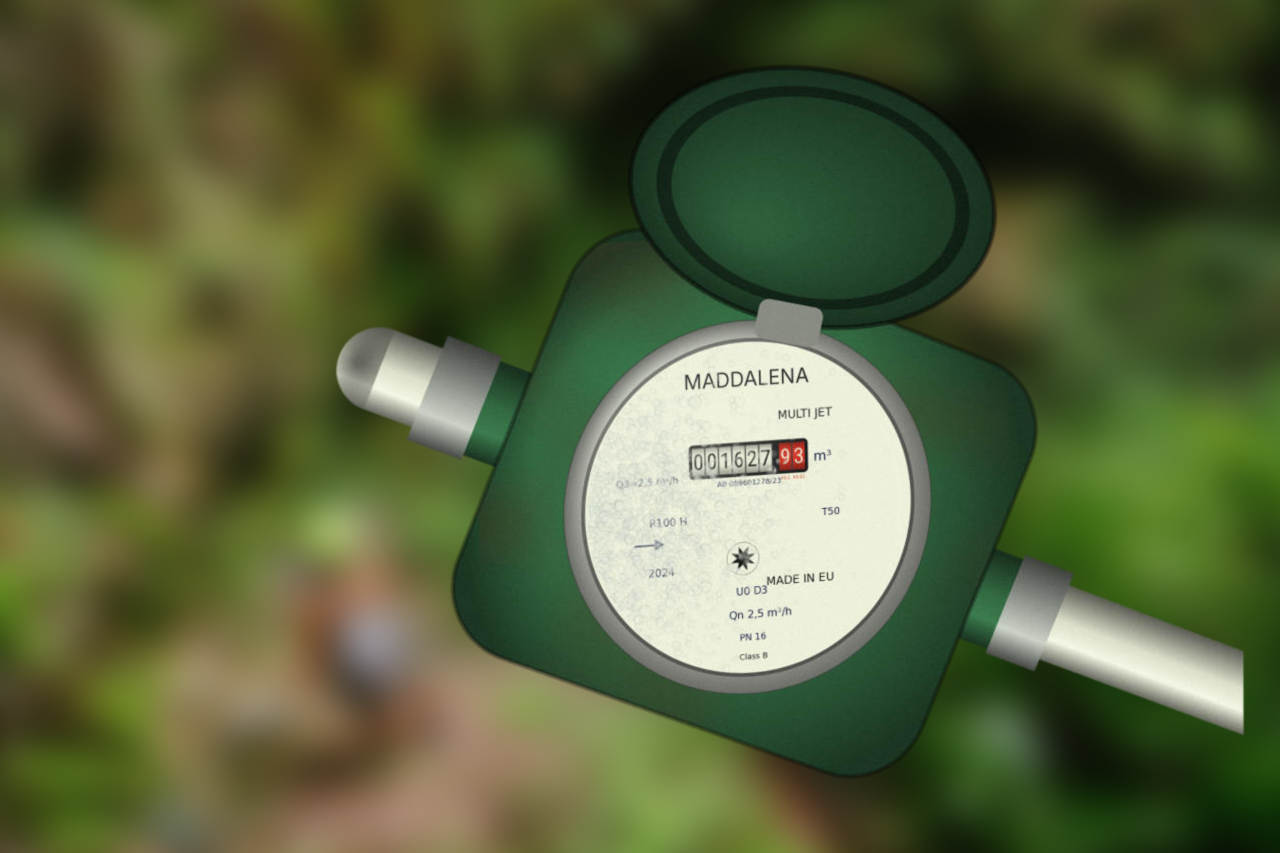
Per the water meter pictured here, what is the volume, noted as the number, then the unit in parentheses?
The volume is 1627.93 (m³)
